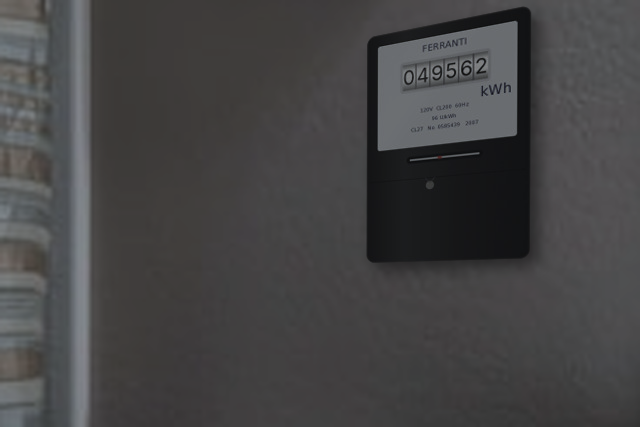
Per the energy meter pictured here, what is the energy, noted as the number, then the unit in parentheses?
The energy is 49562 (kWh)
